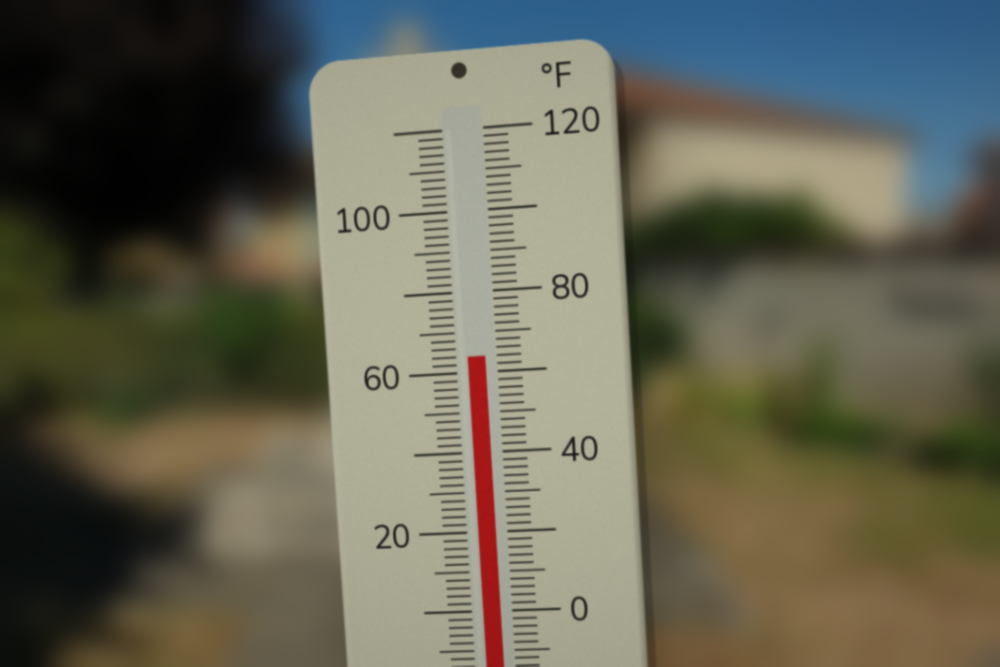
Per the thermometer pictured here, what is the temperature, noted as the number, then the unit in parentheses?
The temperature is 64 (°F)
